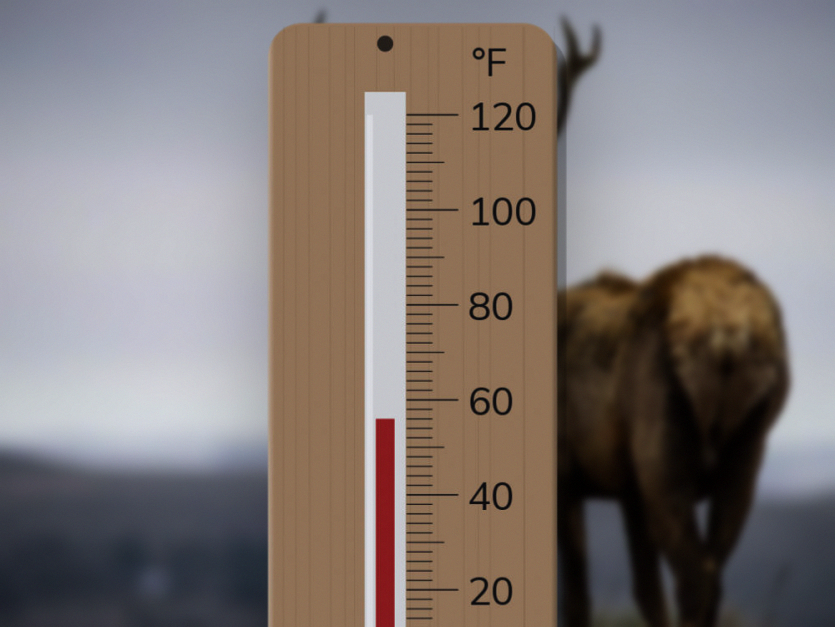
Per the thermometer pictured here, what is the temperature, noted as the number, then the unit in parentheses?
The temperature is 56 (°F)
